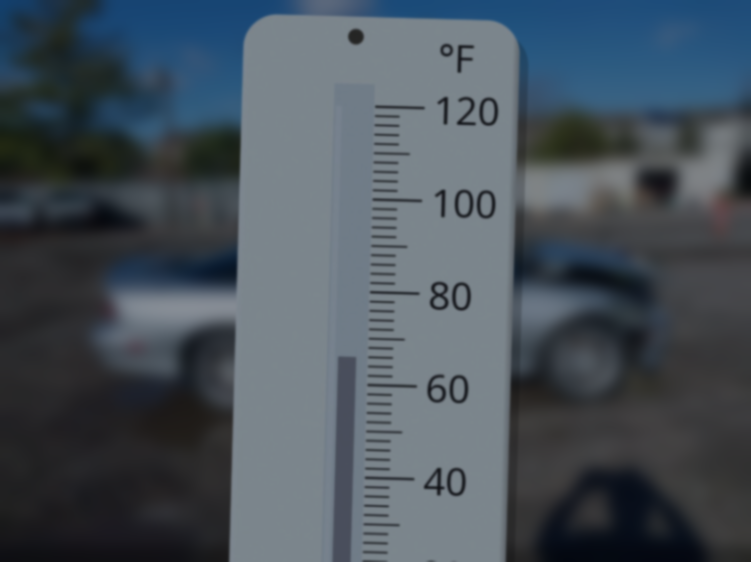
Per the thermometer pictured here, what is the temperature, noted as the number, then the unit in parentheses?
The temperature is 66 (°F)
